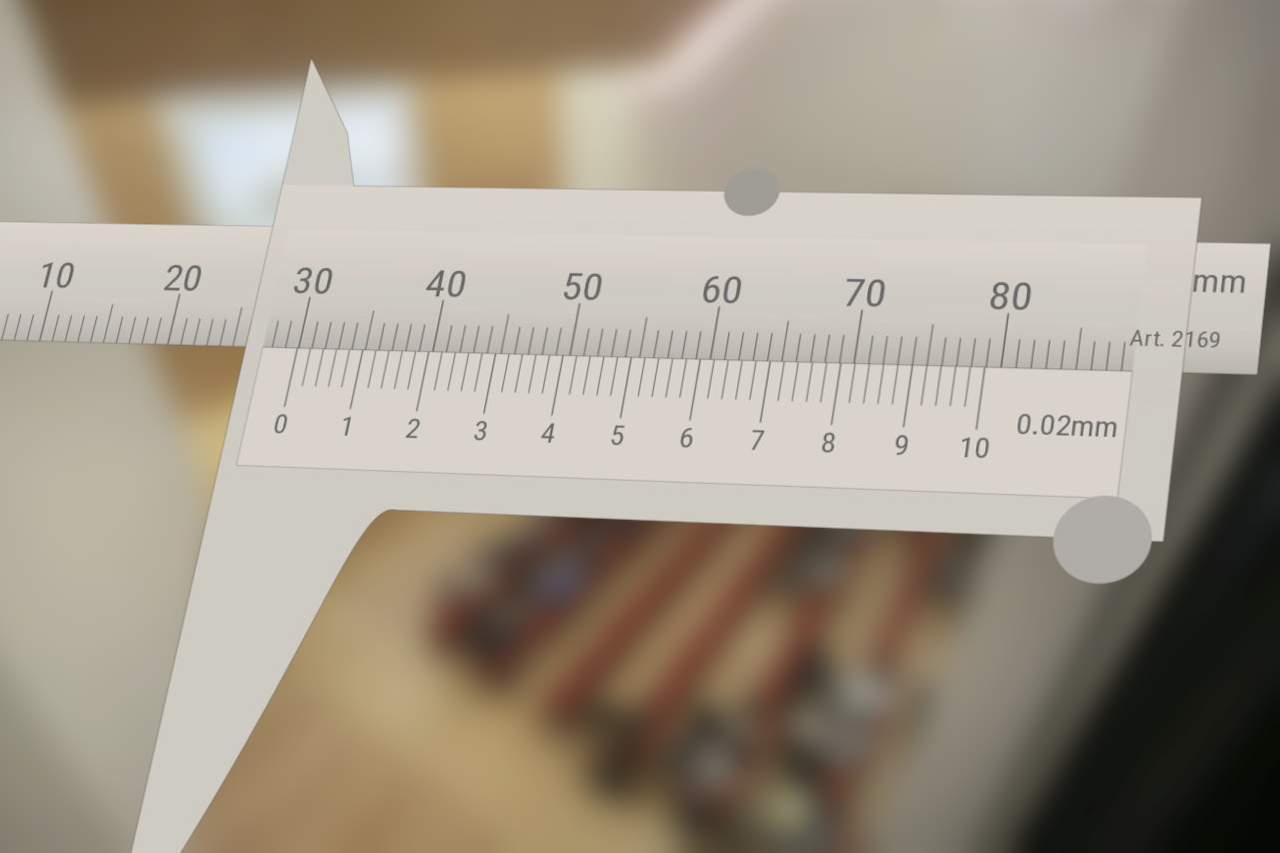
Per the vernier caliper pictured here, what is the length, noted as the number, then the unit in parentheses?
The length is 29.9 (mm)
